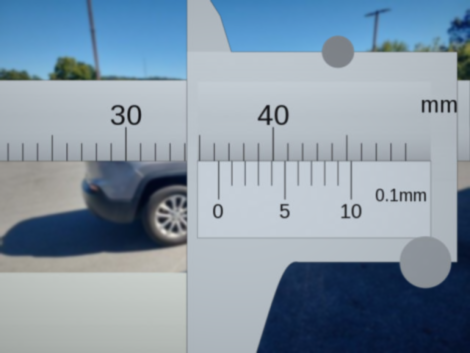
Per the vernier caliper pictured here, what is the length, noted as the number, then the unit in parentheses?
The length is 36.3 (mm)
